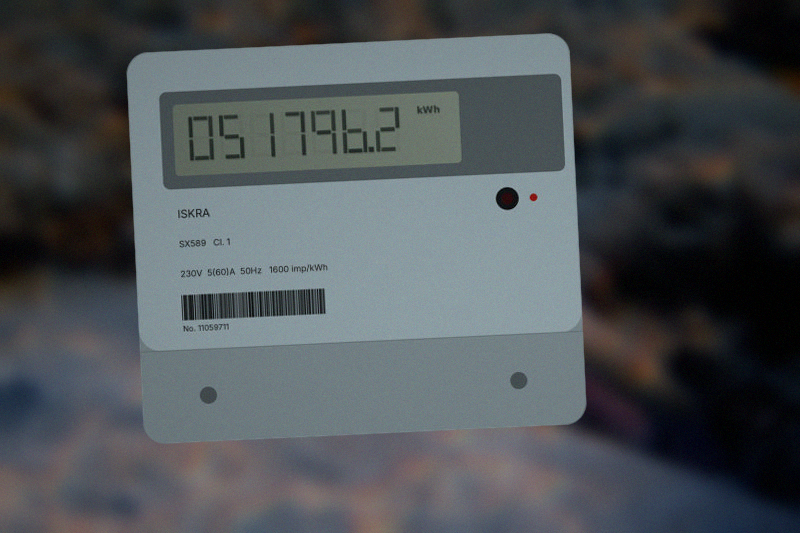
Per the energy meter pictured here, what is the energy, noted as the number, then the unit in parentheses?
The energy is 51796.2 (kWh)
